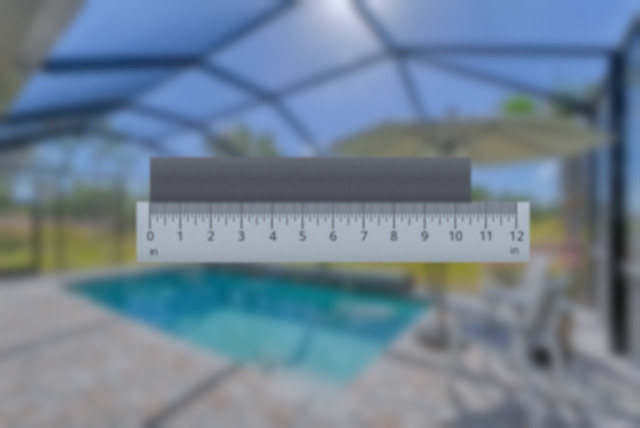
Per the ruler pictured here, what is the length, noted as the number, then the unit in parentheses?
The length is 10.5 (in)
